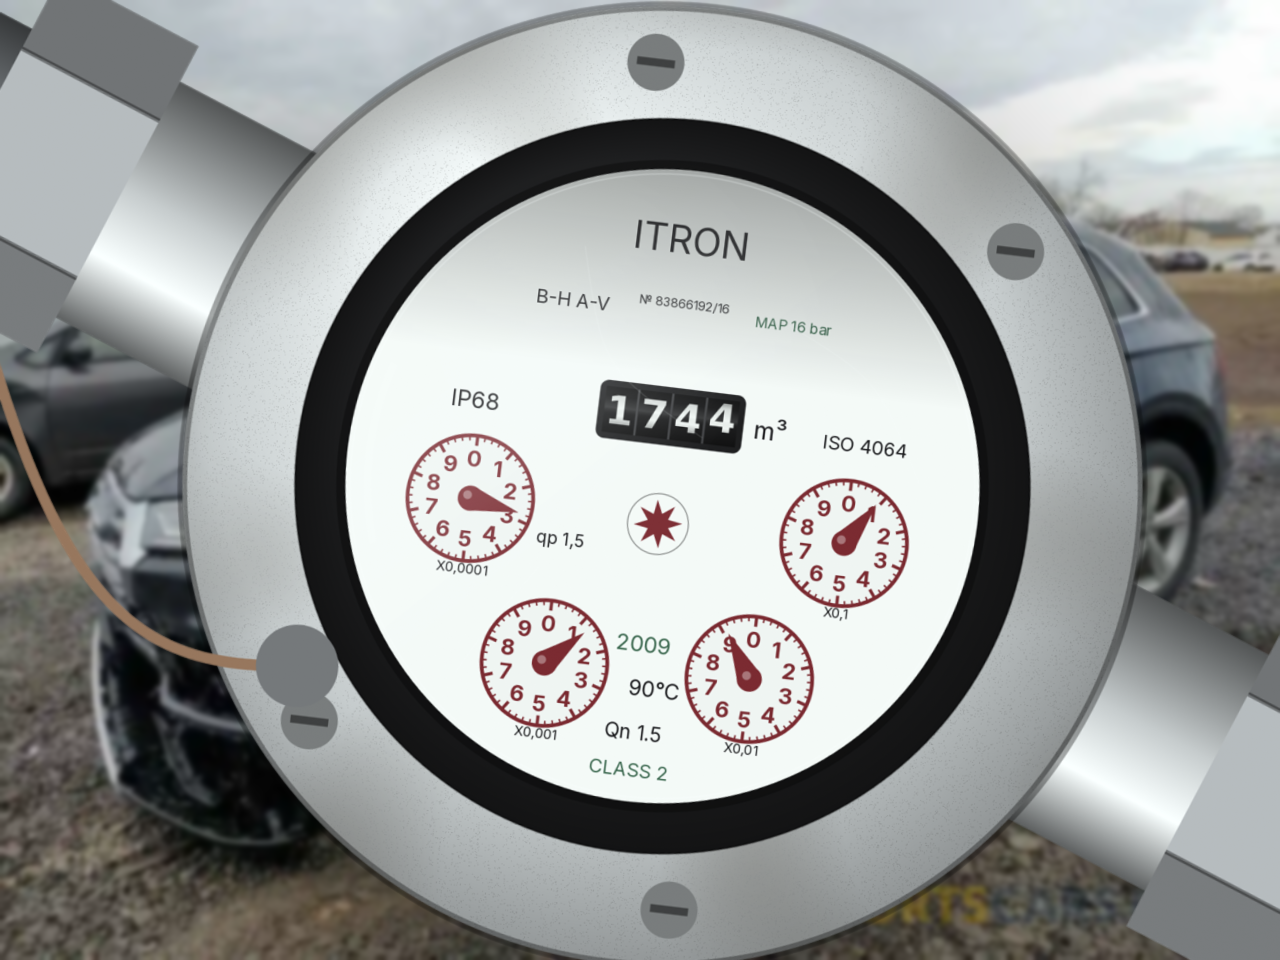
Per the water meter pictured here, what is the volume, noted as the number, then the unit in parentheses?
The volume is 1744.0912 (m³)
